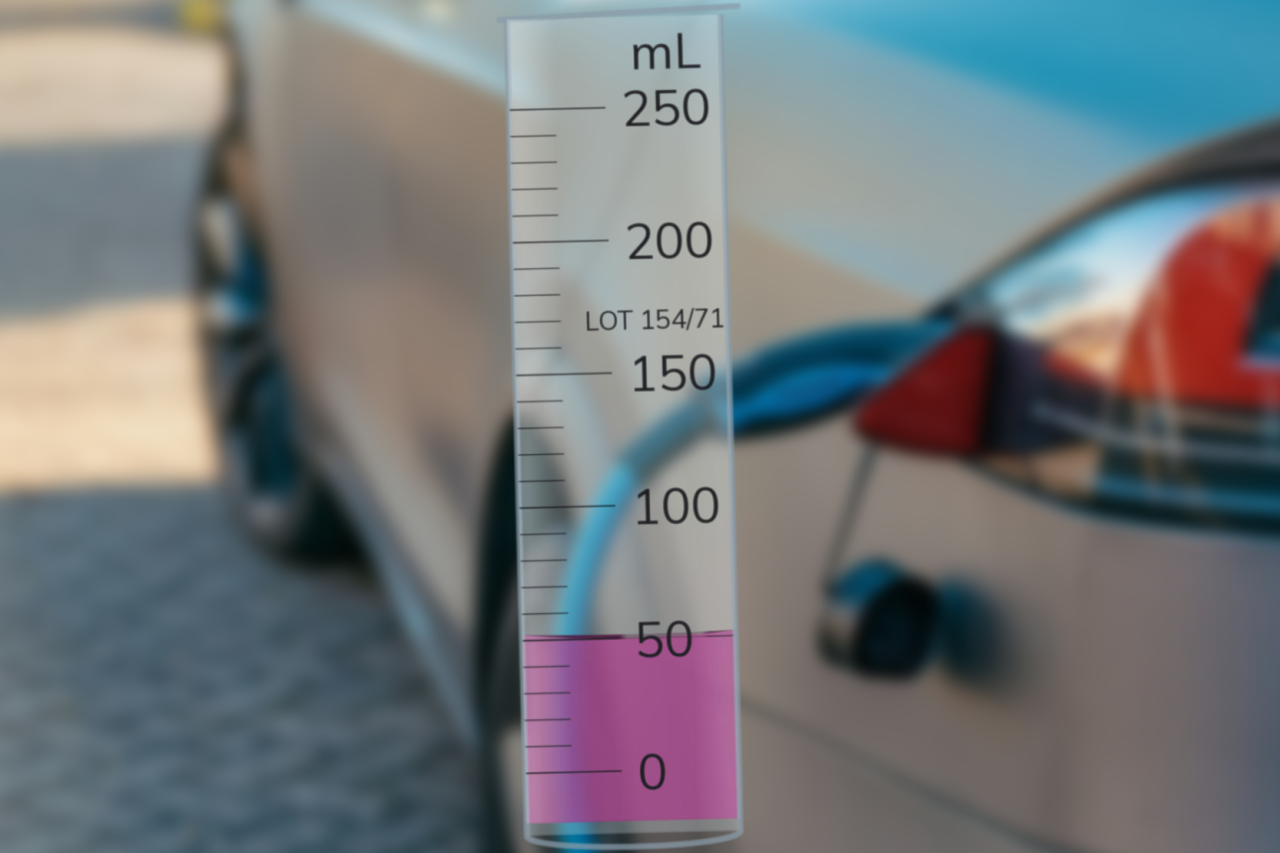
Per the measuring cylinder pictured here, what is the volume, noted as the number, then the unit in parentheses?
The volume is 50 (mL)
